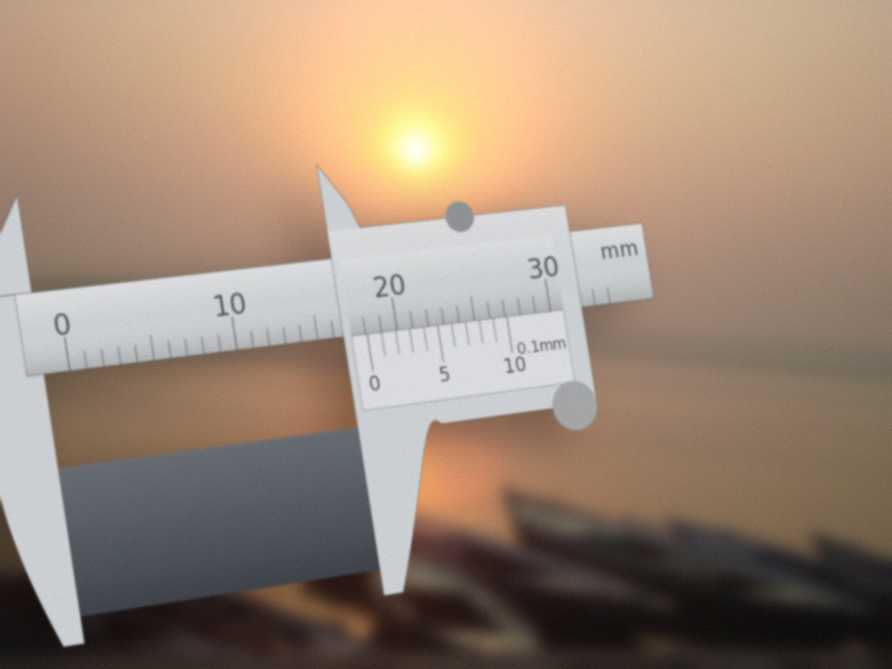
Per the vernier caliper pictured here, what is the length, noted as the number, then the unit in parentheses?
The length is 18.1 (mm)
